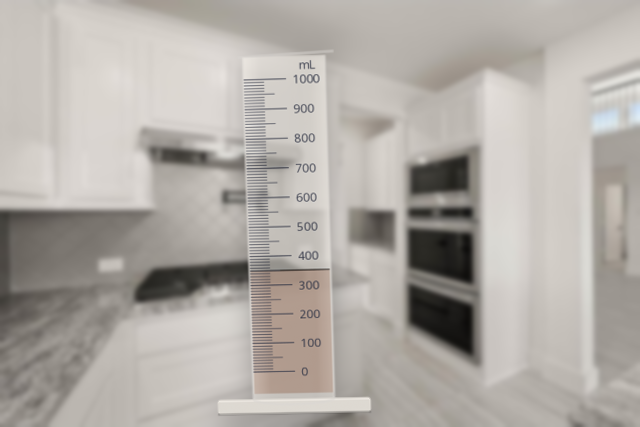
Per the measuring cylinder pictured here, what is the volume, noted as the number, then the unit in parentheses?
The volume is 350 (mL)
